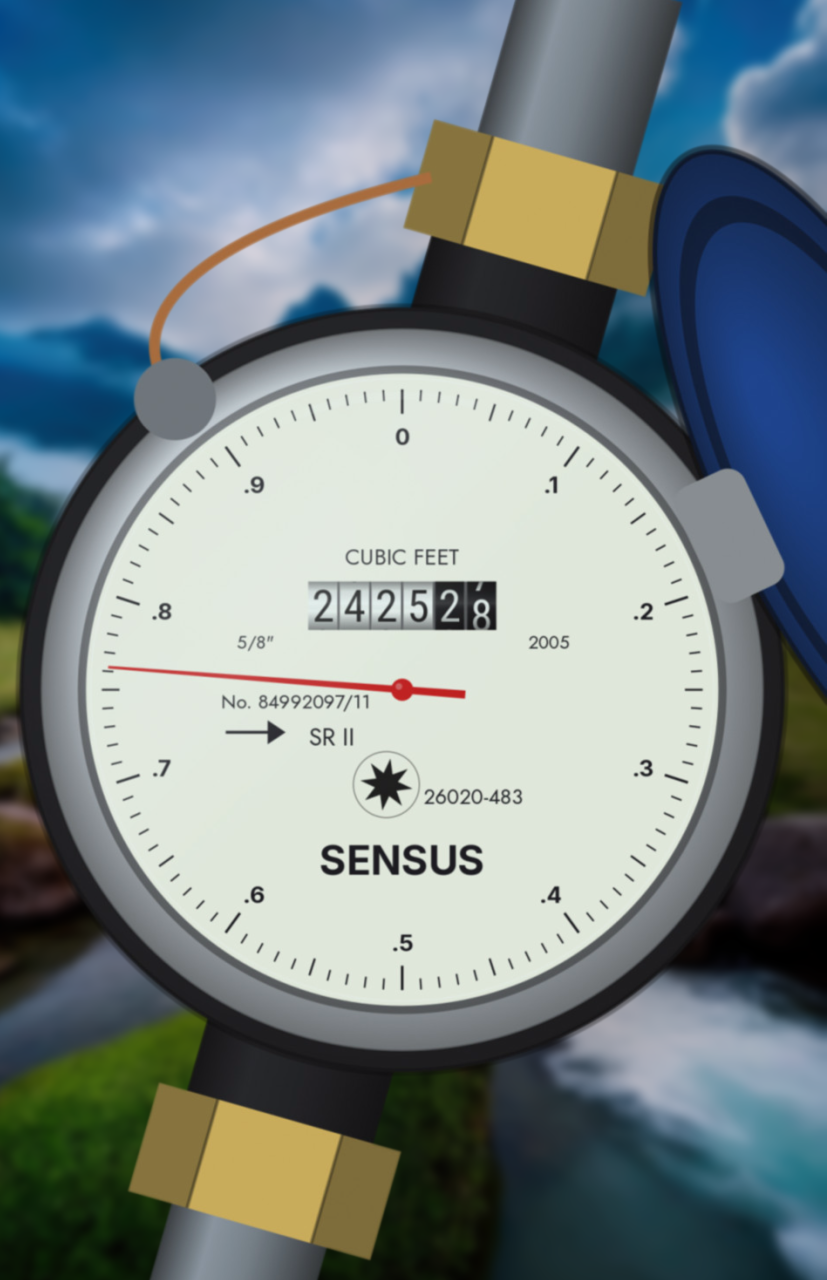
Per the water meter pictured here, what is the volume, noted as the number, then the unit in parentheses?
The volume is 242527.76 (ft³)
